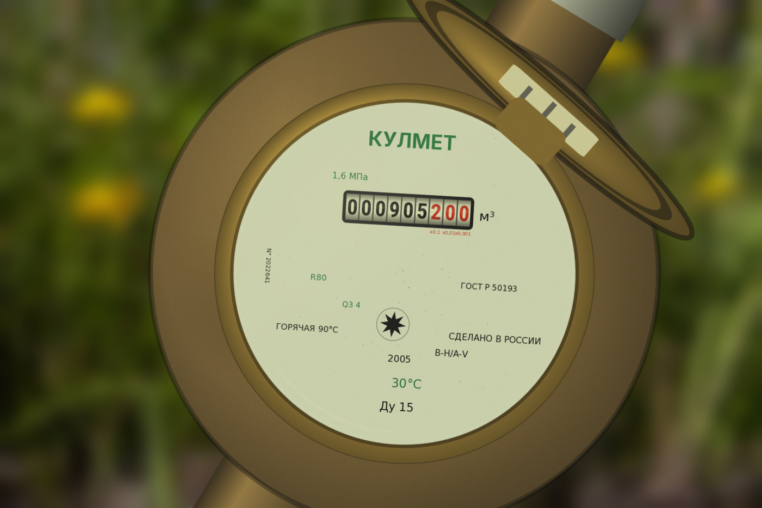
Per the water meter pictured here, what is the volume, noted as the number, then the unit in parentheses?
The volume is 905.200 (m³)
